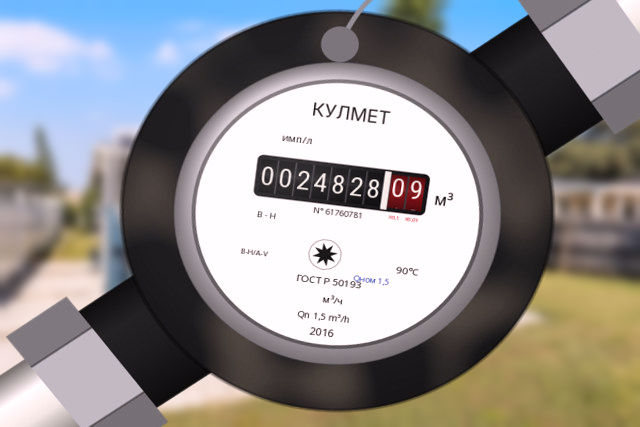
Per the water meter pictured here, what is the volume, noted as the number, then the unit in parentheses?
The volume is 24828.09 (m³)
